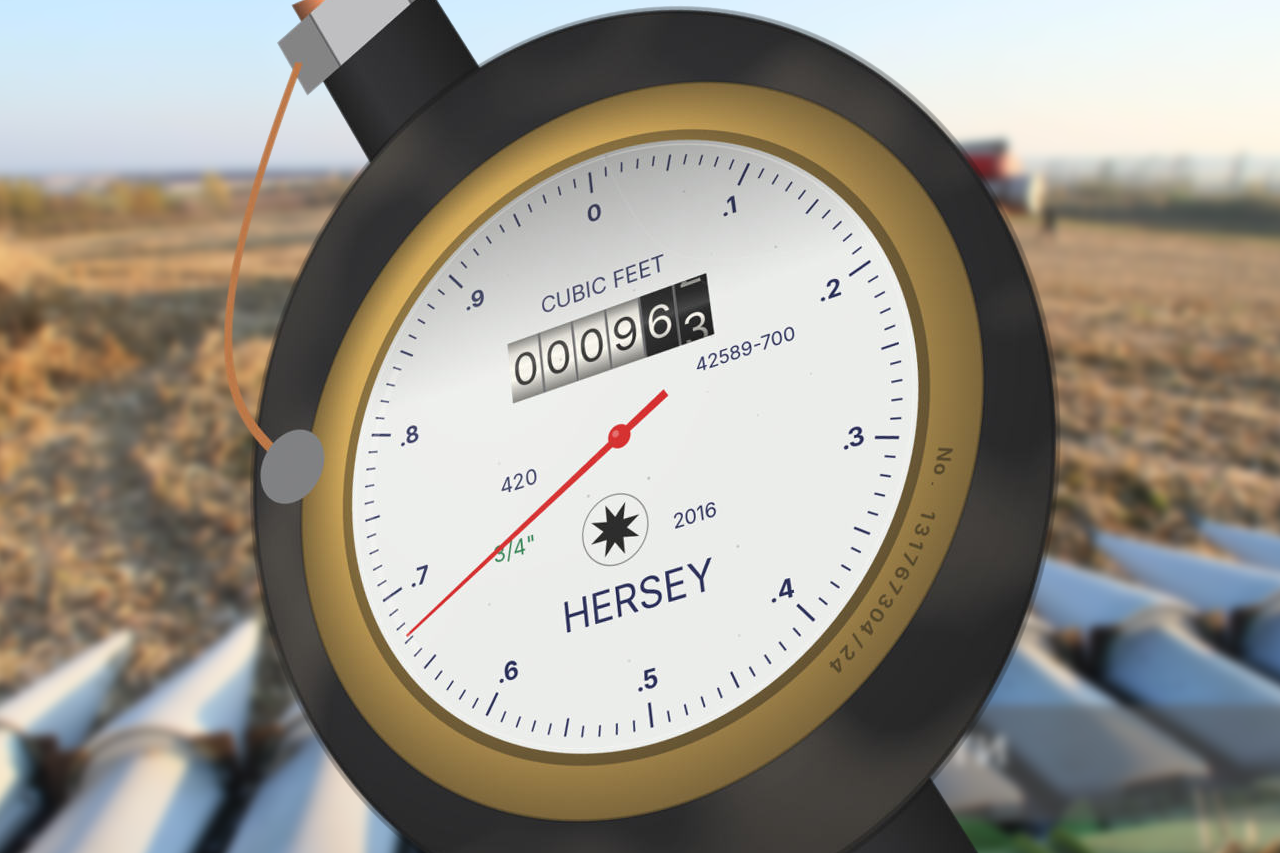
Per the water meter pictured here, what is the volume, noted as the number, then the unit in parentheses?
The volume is 962.67 (ft³)
